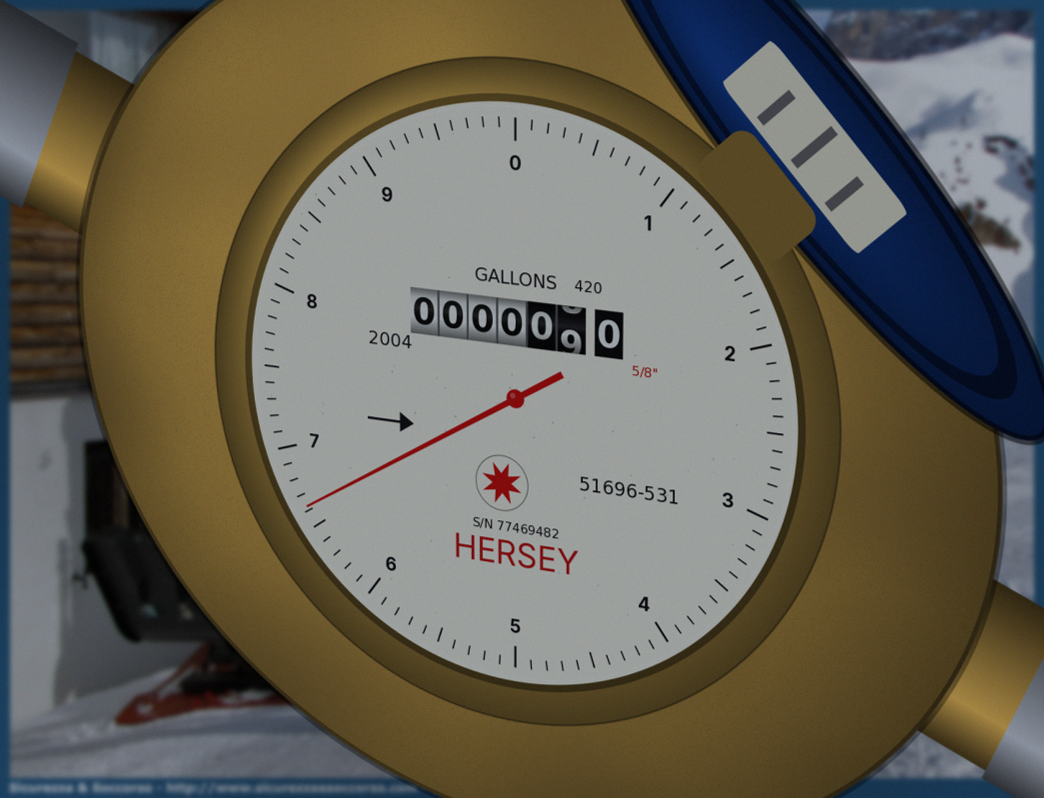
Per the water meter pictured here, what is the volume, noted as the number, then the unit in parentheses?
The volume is 86.6 (gal)
